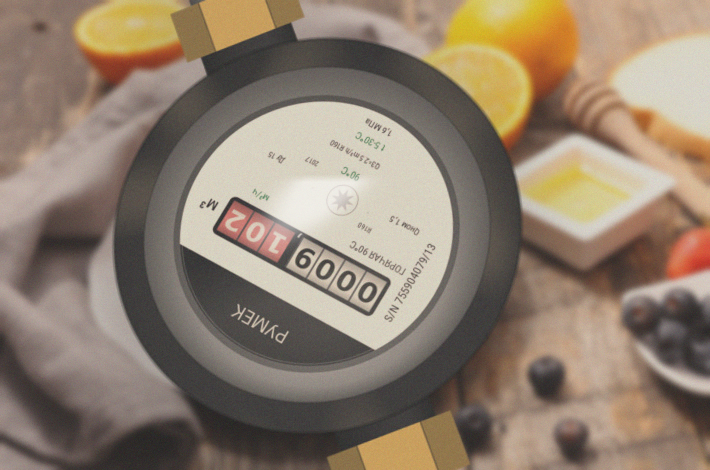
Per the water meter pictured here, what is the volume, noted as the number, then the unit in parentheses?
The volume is 9.102 (m³)
